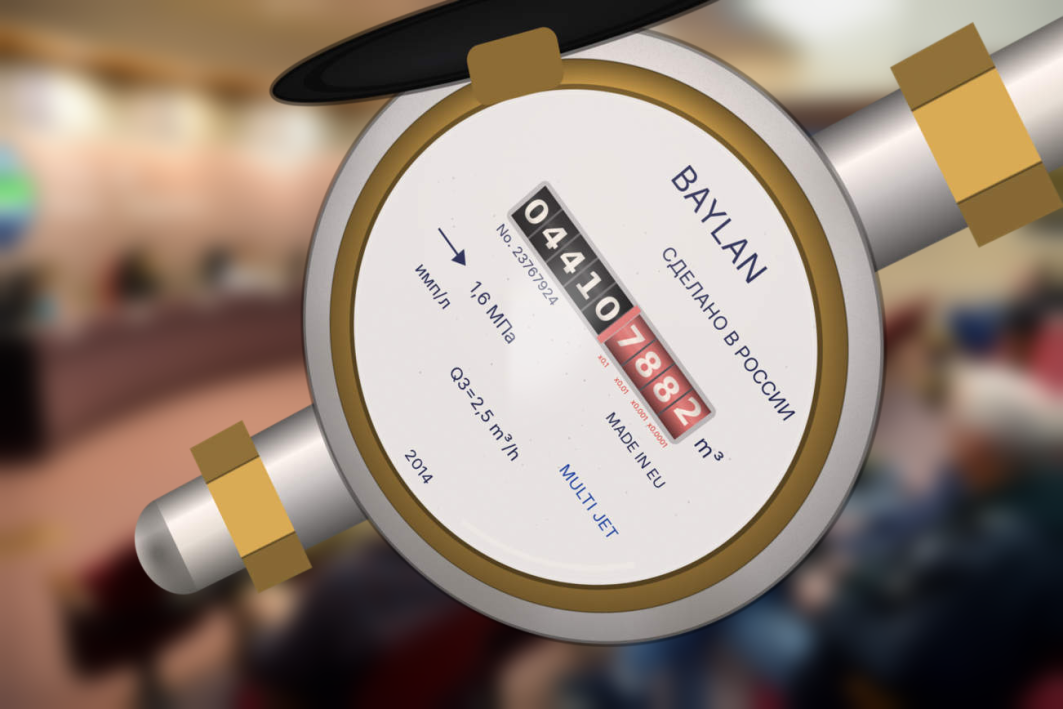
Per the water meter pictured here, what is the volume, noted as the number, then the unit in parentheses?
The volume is 4410.7882 (m³)
